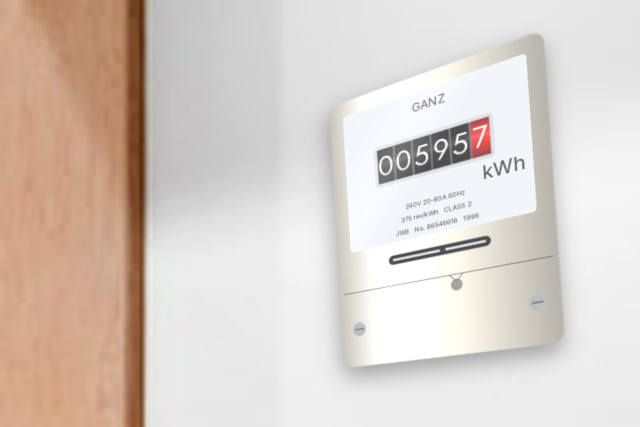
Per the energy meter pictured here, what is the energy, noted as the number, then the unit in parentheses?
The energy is 595.7 (kWh)
